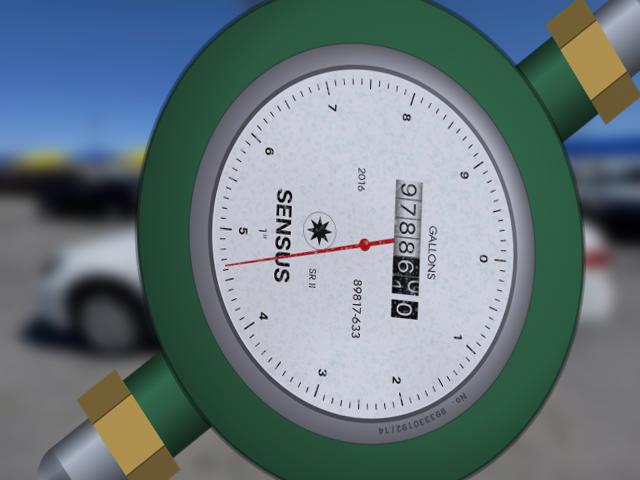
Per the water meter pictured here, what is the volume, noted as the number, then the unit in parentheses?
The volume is 9788604.6 (gal)
